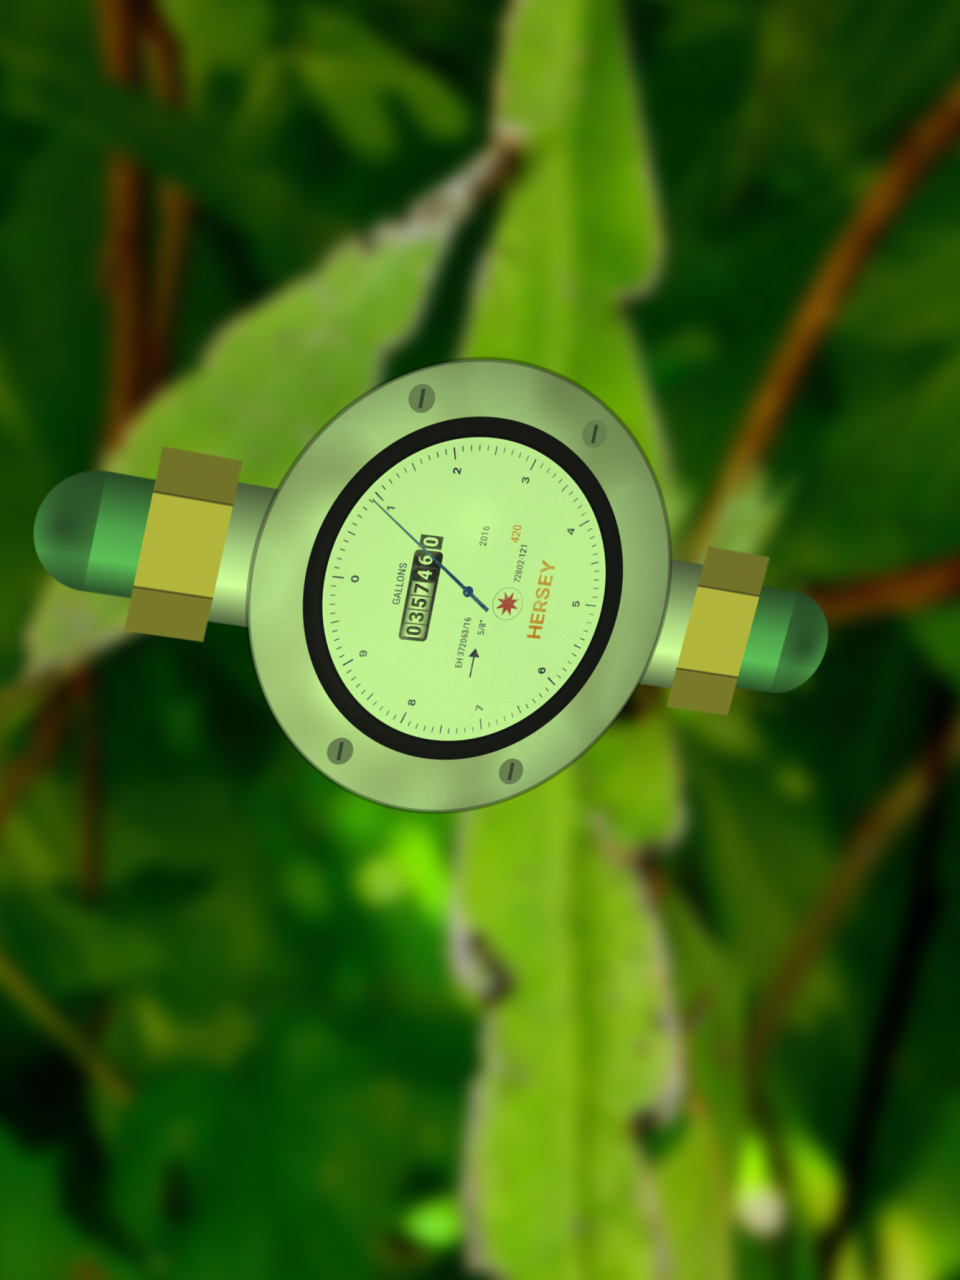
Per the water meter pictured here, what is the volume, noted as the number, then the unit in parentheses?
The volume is 357460.9 (gal)
